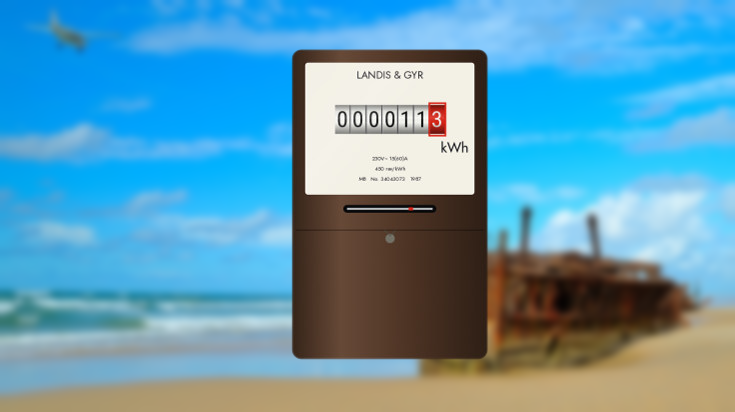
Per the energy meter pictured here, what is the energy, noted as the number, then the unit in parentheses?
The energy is 11.3 (kWh)
